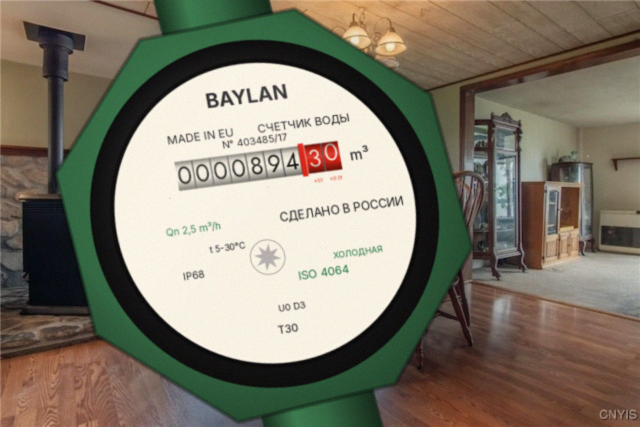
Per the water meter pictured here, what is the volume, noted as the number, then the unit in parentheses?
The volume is 894.30 (m³)
